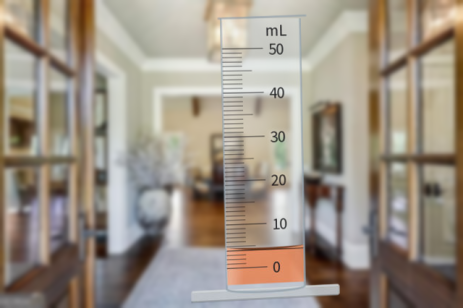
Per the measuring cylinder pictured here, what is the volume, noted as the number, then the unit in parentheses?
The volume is 4 (mL)
